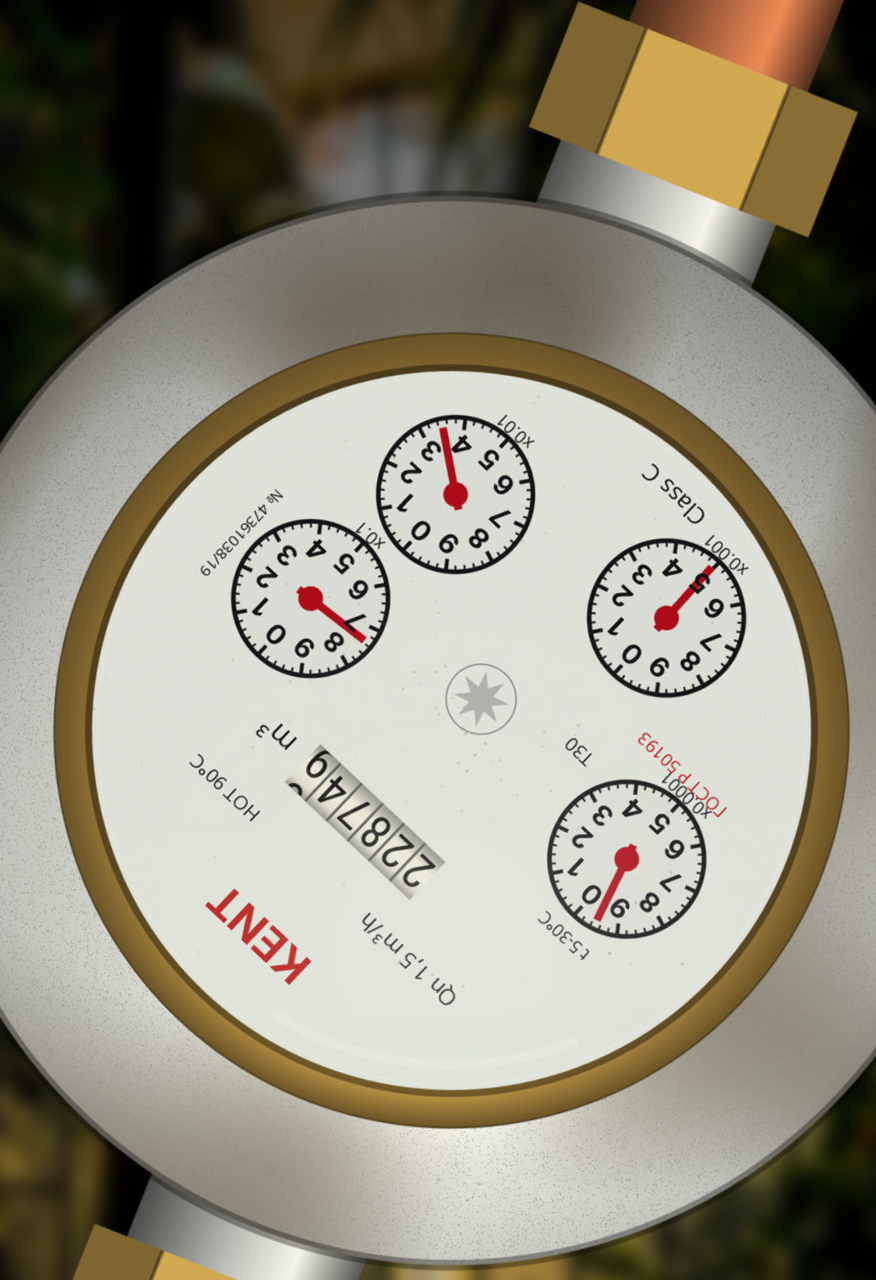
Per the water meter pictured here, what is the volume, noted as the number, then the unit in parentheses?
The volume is 228748.7349 (m³)
